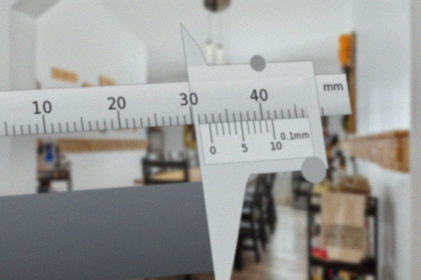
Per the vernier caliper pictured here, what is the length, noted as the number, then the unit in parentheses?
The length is 32.4 (mm)
